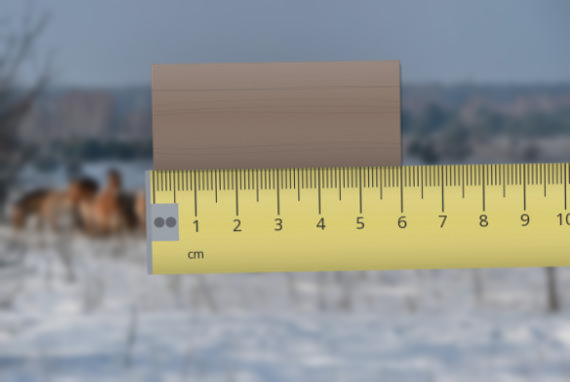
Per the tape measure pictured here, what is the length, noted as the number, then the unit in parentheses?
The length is 6 (cm)
